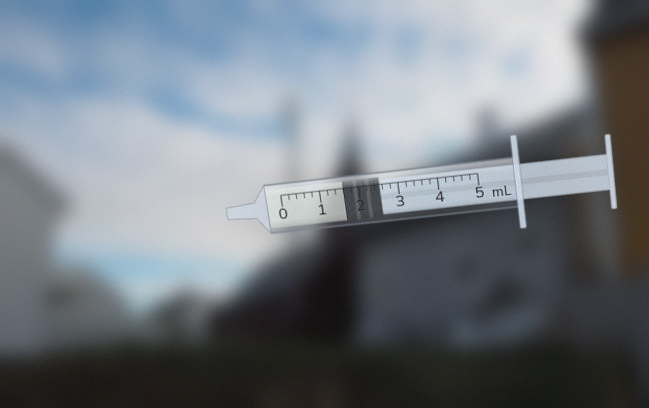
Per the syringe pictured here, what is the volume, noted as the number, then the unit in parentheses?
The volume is 1.6 (mL)
